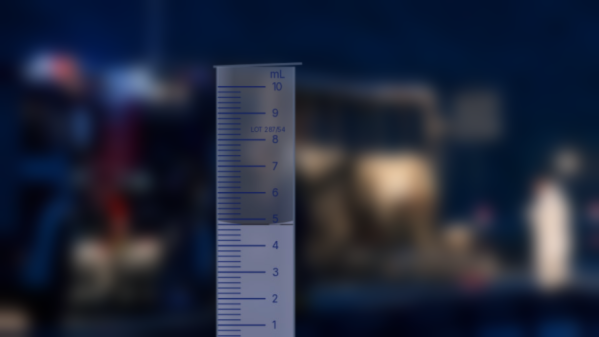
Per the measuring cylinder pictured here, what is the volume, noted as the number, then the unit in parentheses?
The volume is 4.8 (mL)
